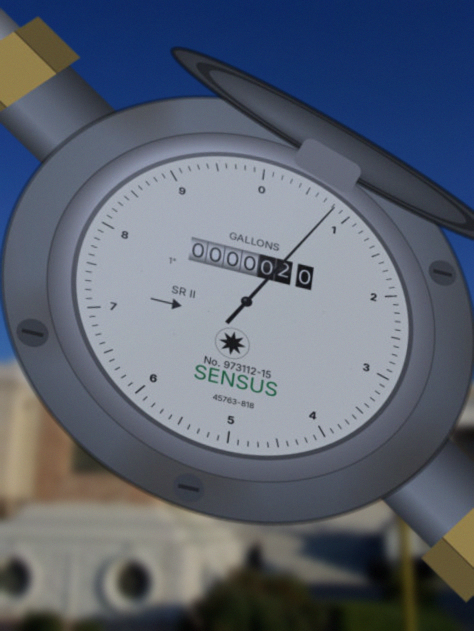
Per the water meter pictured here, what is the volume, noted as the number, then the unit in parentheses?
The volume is 20.8 (gal)
